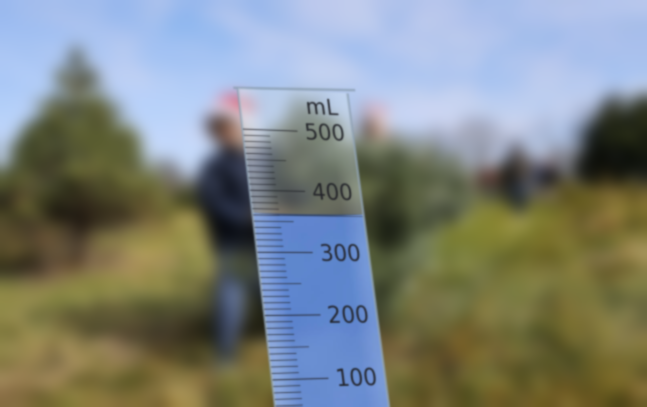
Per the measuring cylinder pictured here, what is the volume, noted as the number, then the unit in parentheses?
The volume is 360 (mL)
